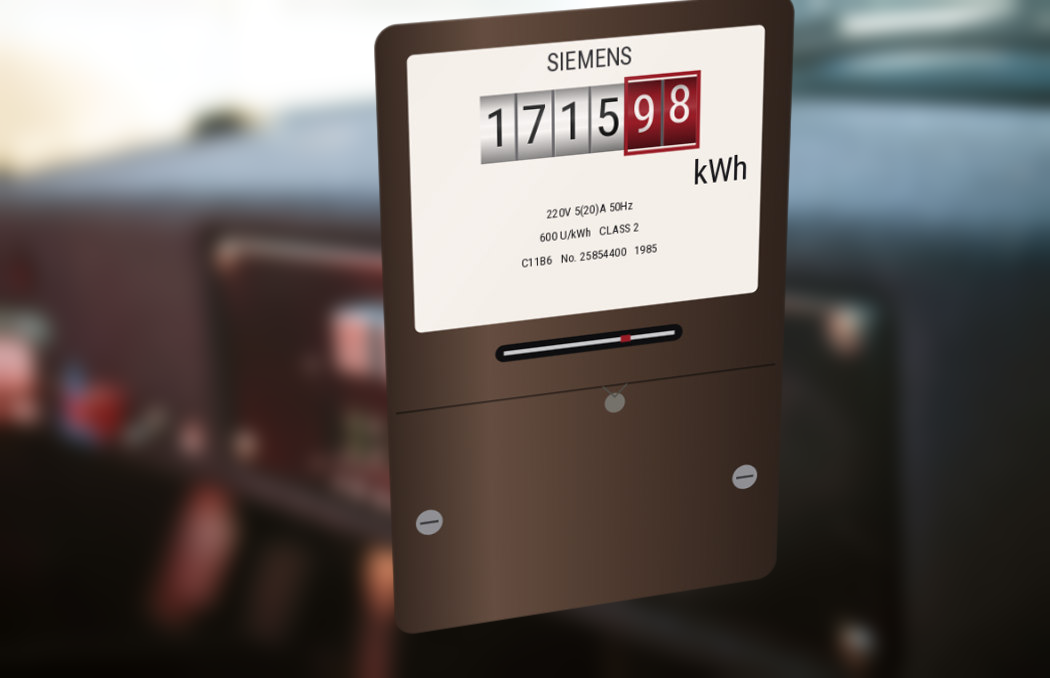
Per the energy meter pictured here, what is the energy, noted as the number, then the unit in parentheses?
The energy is 1715.98 (kWh)
